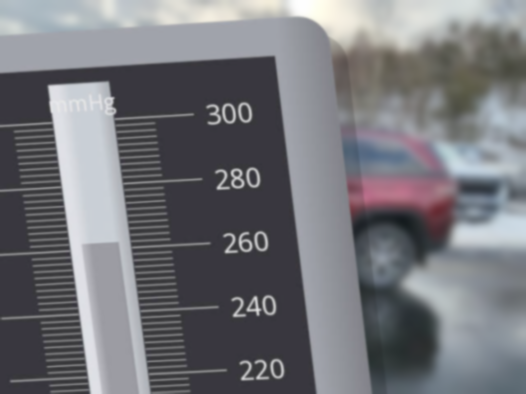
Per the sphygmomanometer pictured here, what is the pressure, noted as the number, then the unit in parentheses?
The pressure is 262 (mmHg)
